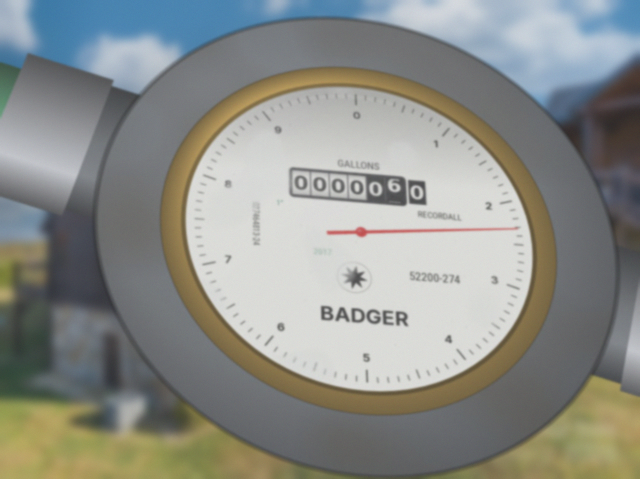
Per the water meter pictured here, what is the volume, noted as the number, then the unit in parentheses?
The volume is 62.3 (gal)
